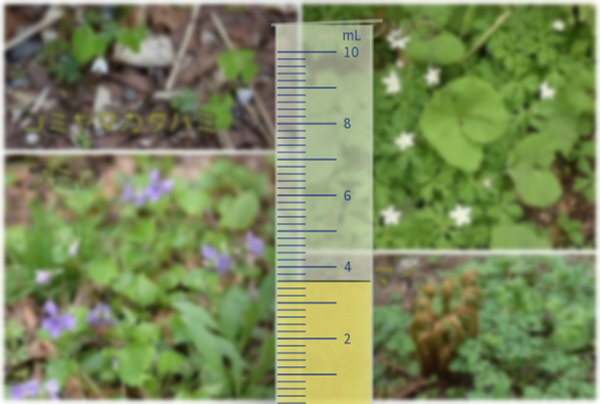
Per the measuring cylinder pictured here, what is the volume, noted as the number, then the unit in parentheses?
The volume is 3.6 (mL)
